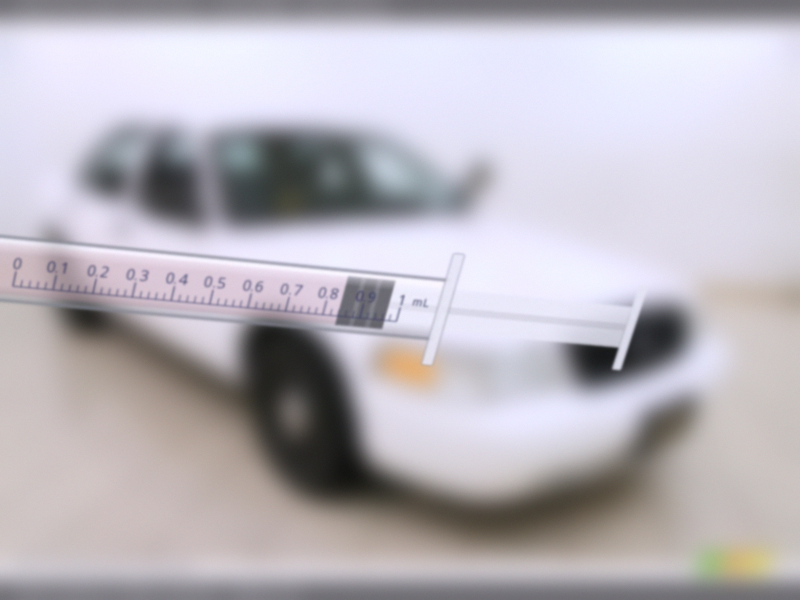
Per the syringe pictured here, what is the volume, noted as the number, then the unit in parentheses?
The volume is 0.84 (mL)
